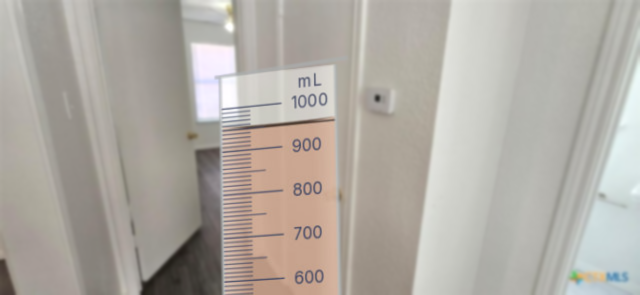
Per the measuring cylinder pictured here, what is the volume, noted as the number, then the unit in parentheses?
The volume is 950 (mL)
